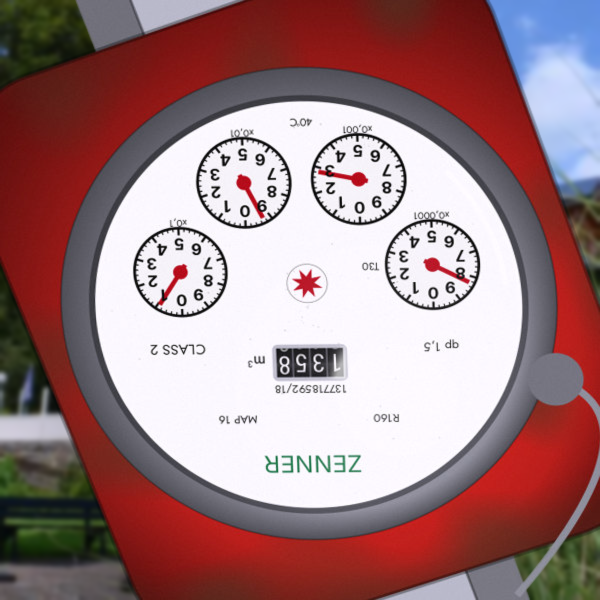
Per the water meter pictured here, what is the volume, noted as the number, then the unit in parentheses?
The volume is 1358.0928 (m³)
